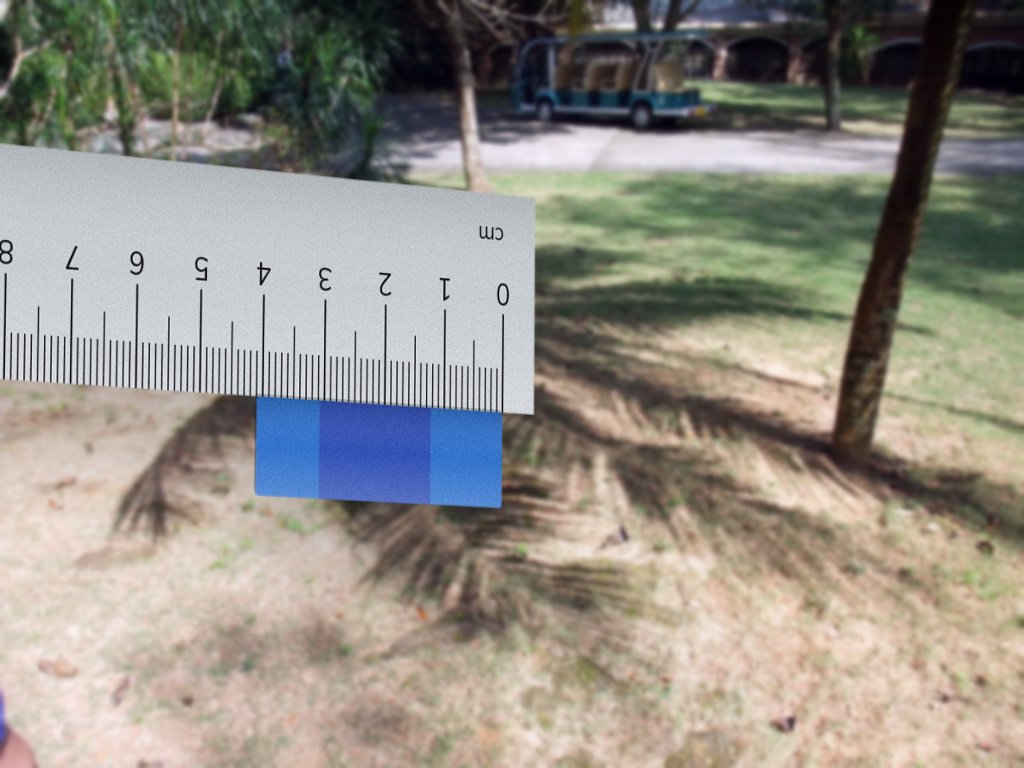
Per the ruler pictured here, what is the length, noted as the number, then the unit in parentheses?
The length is 4.1 (cm)
